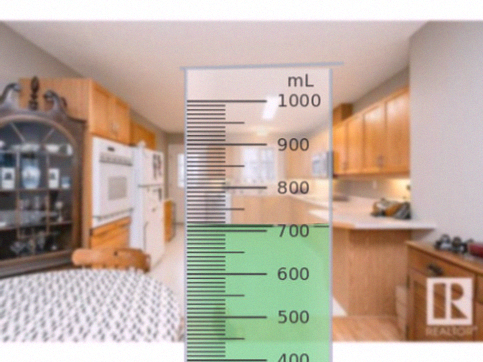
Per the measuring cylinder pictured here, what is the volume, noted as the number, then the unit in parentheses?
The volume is 710 (mL)
